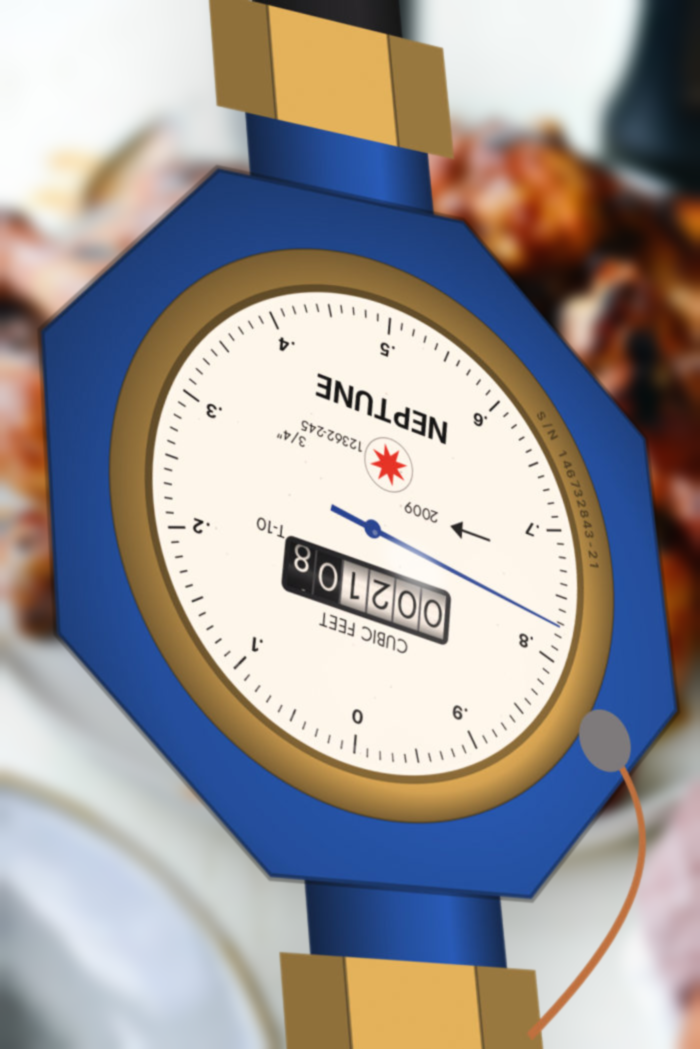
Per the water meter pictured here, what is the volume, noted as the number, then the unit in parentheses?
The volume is 2107.77 (ft³)
